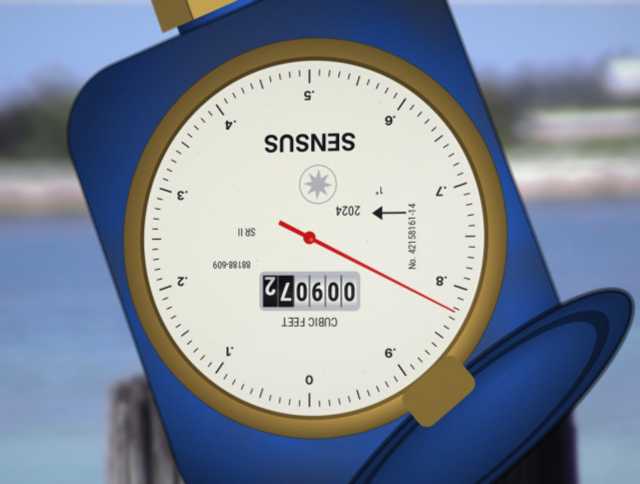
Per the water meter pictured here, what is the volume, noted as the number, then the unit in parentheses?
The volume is 9071.82 (ft³)
